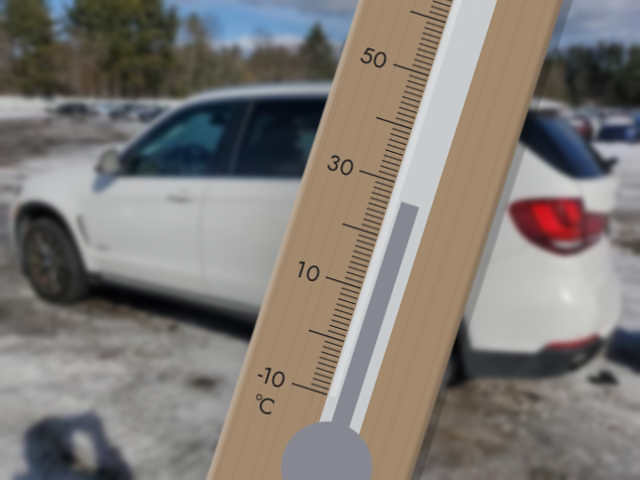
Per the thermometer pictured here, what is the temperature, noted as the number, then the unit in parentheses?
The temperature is 27 (°C)
